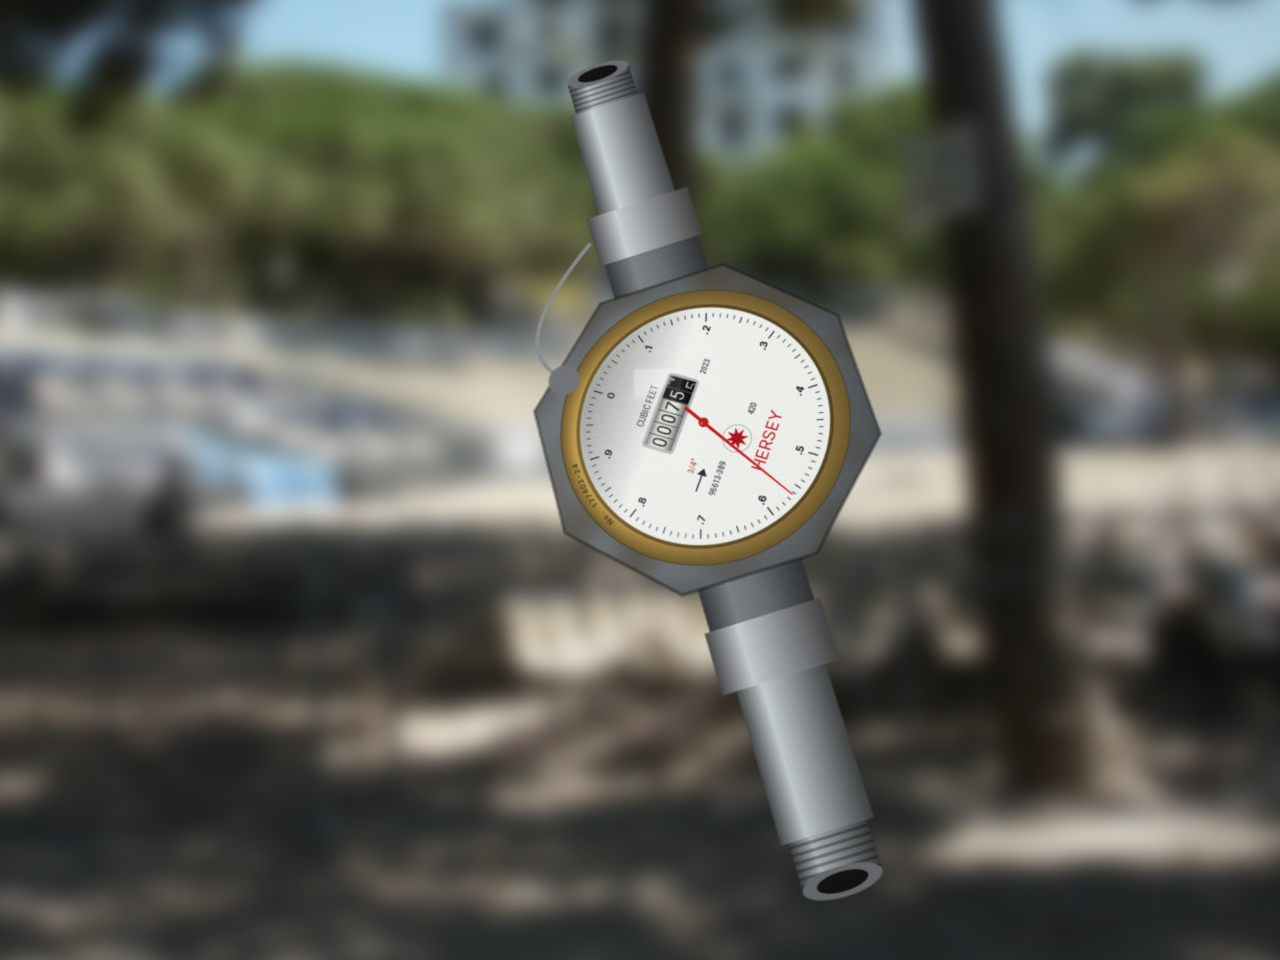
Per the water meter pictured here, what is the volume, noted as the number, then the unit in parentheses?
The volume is 754.56 (ft³)
